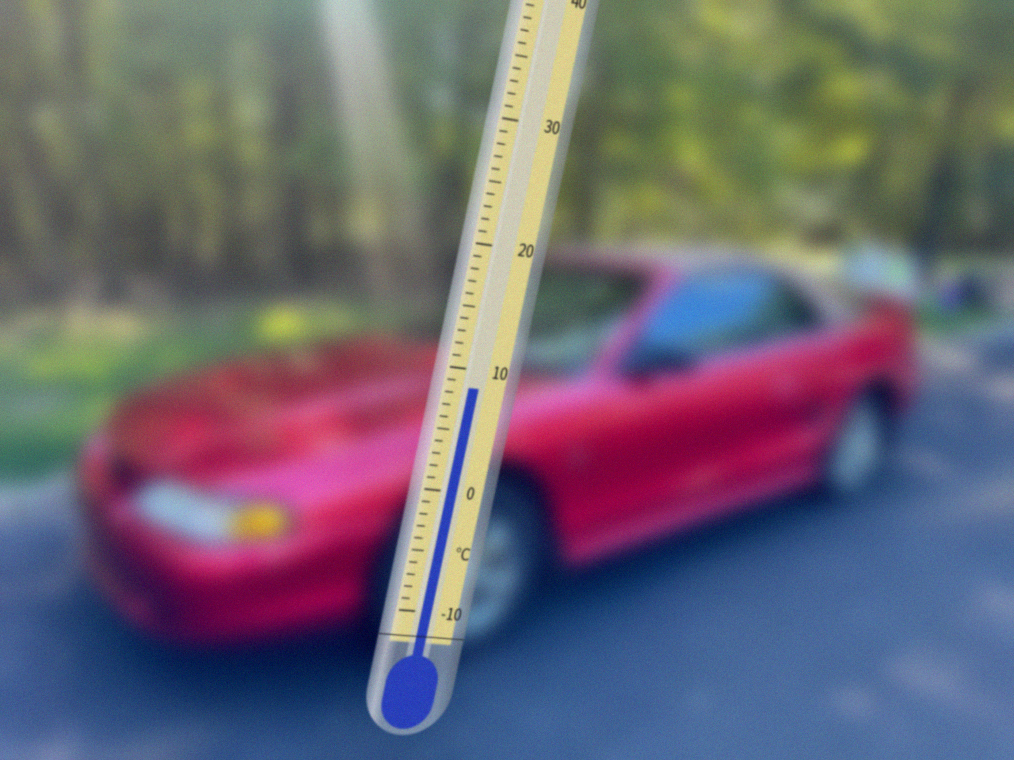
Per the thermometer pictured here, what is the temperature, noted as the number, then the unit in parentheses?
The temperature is 8.5 (°C)
